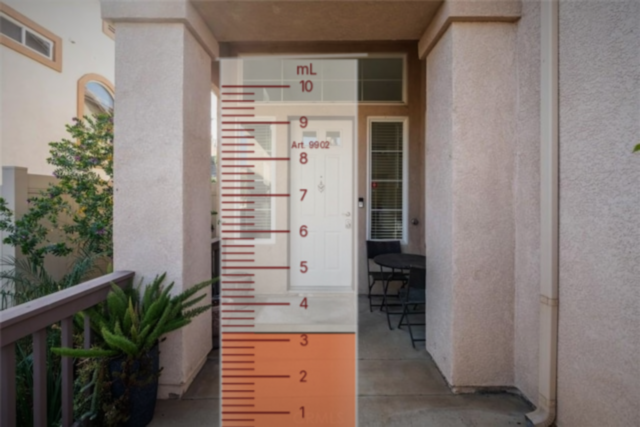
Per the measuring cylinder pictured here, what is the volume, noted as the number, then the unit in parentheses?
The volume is 3.2 (mL)
